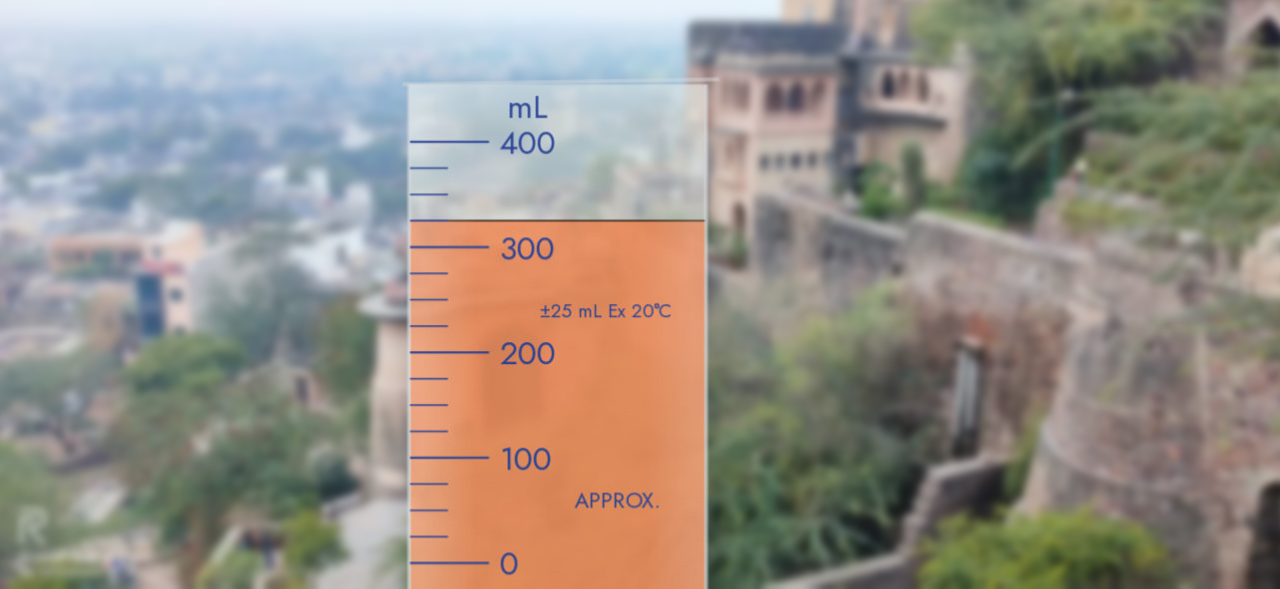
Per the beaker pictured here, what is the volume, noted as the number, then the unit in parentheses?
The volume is 325 (mL)
